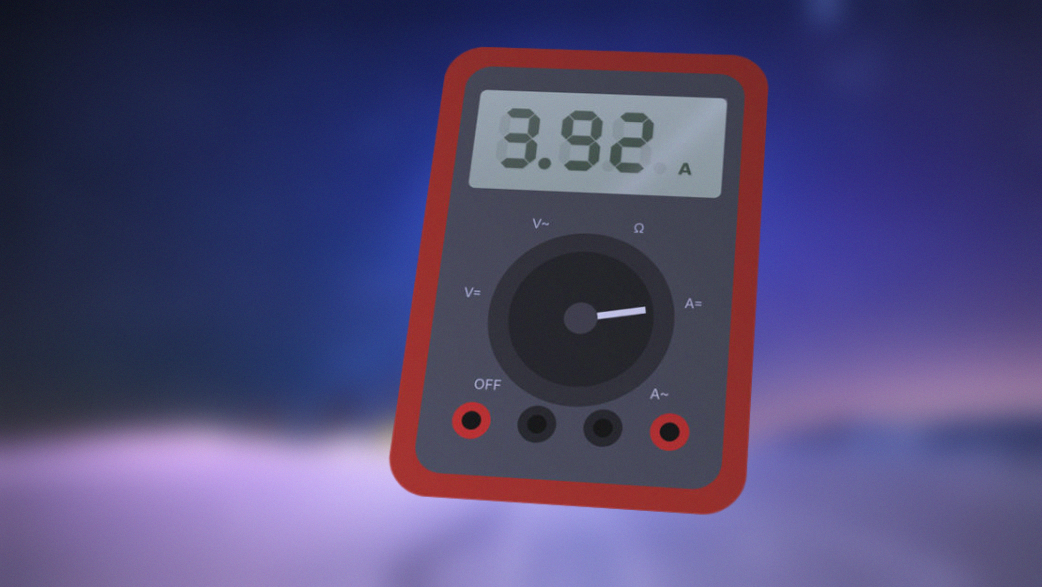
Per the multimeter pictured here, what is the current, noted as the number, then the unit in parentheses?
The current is 3.92 (A)
